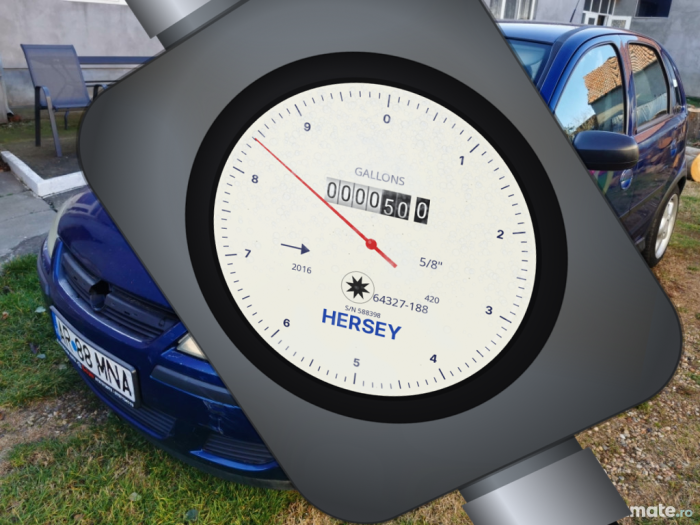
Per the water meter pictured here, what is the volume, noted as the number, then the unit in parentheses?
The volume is 498.4 (gal)
